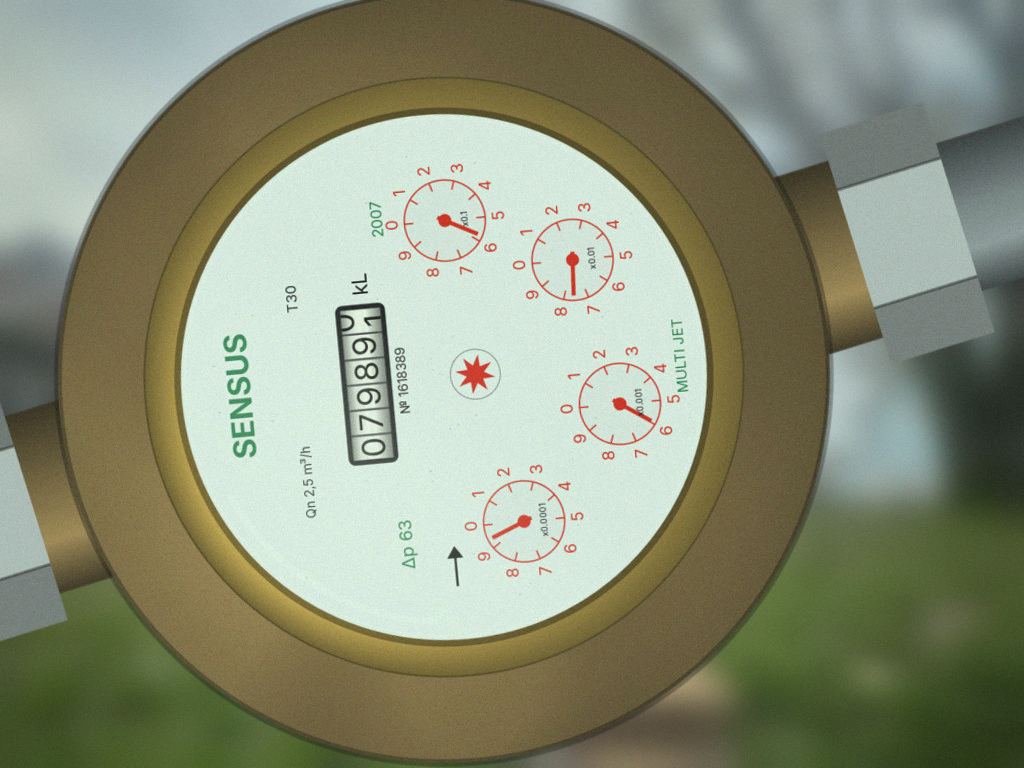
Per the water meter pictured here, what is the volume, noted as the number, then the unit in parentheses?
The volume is 79890.5759 (kL)
